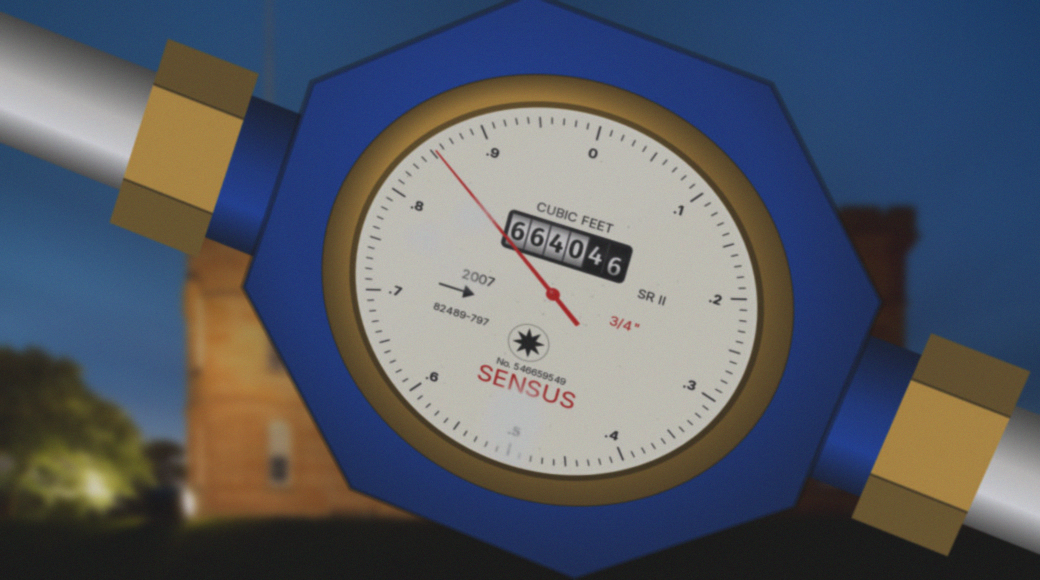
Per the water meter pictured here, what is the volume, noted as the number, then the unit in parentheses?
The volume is 664045.85 (ft³)
